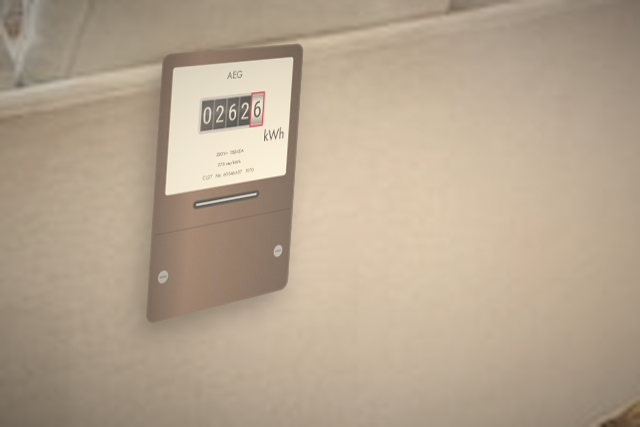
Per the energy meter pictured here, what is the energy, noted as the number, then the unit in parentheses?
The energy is 262.6 (kWh)
